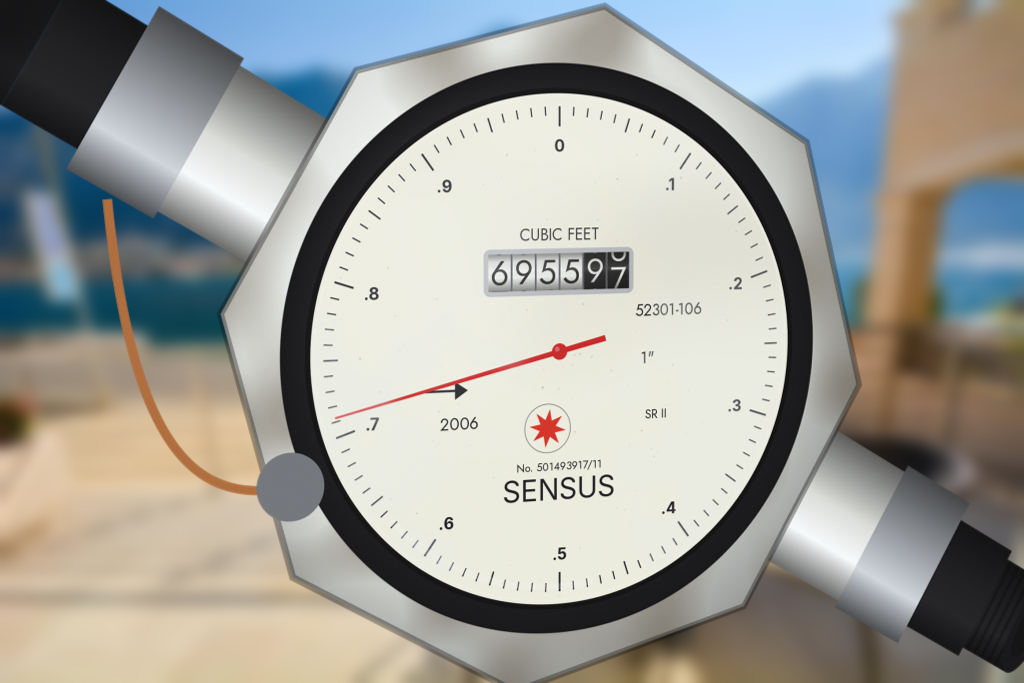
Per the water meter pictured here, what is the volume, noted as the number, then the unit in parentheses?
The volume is 695596.71 (ft³)
